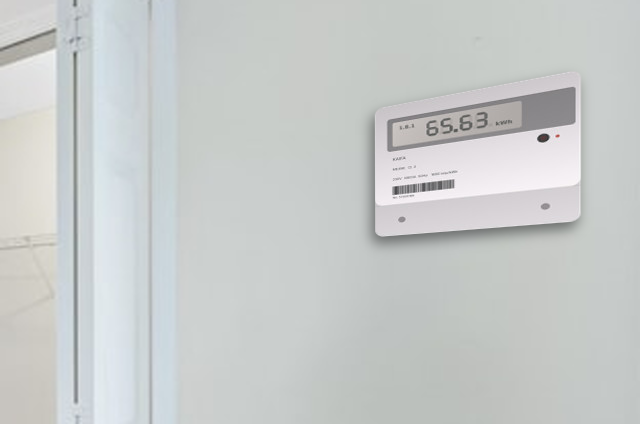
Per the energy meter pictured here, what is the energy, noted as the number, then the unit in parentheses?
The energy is 65.63 (kWh)
